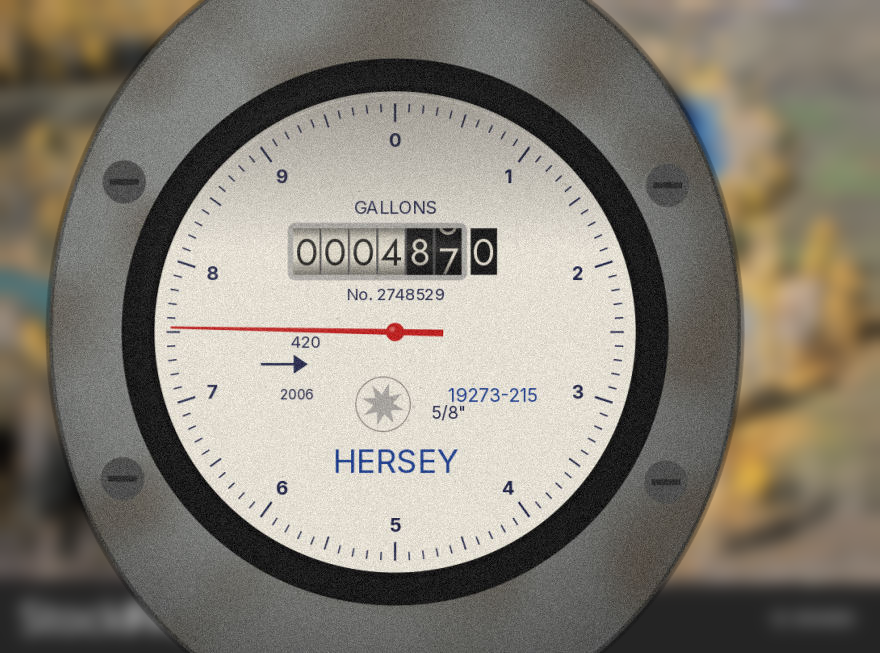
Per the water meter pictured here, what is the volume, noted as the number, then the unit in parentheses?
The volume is 4867.5 (gal)
